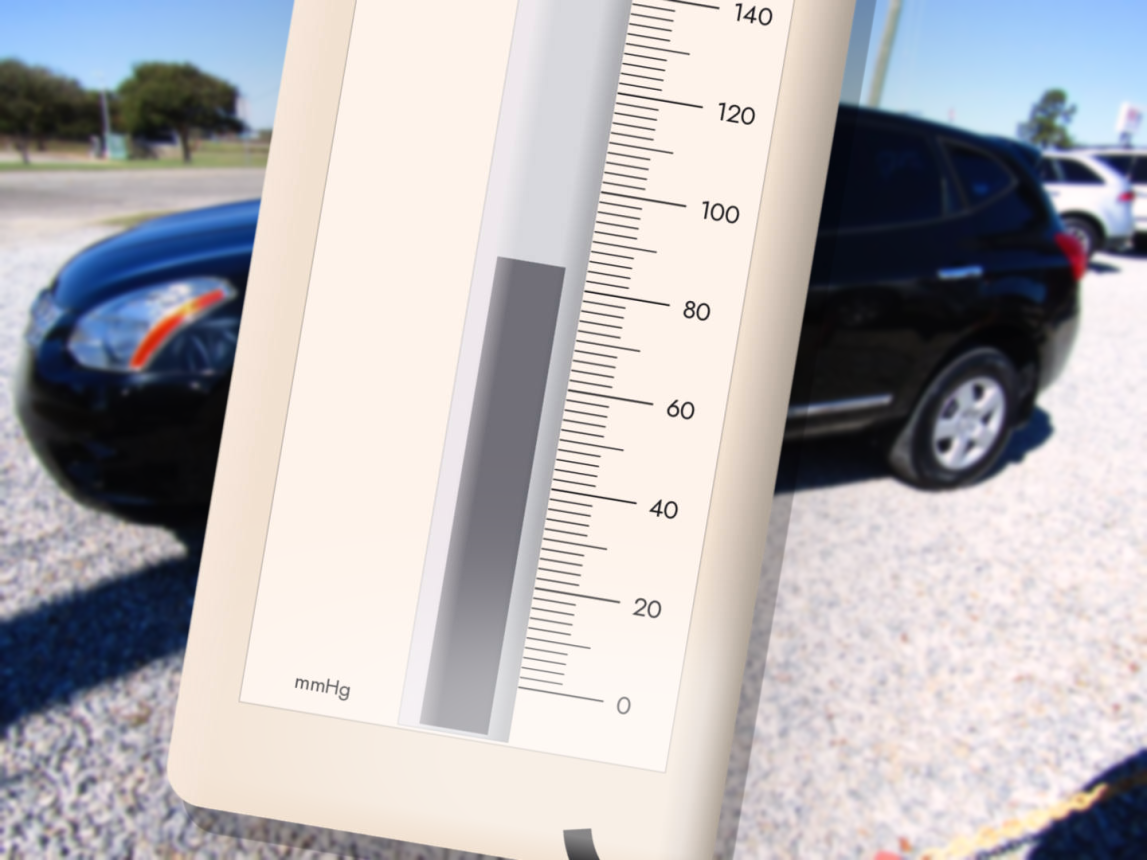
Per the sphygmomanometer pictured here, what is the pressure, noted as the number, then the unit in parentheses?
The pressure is 84 (mmHg)
